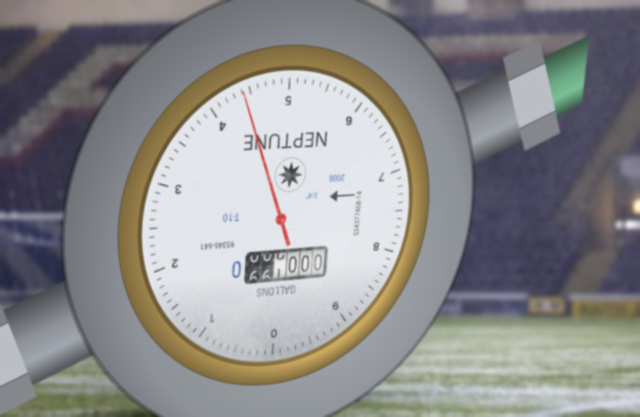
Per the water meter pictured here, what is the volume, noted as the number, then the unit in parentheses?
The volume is 1994.4 (gal)
